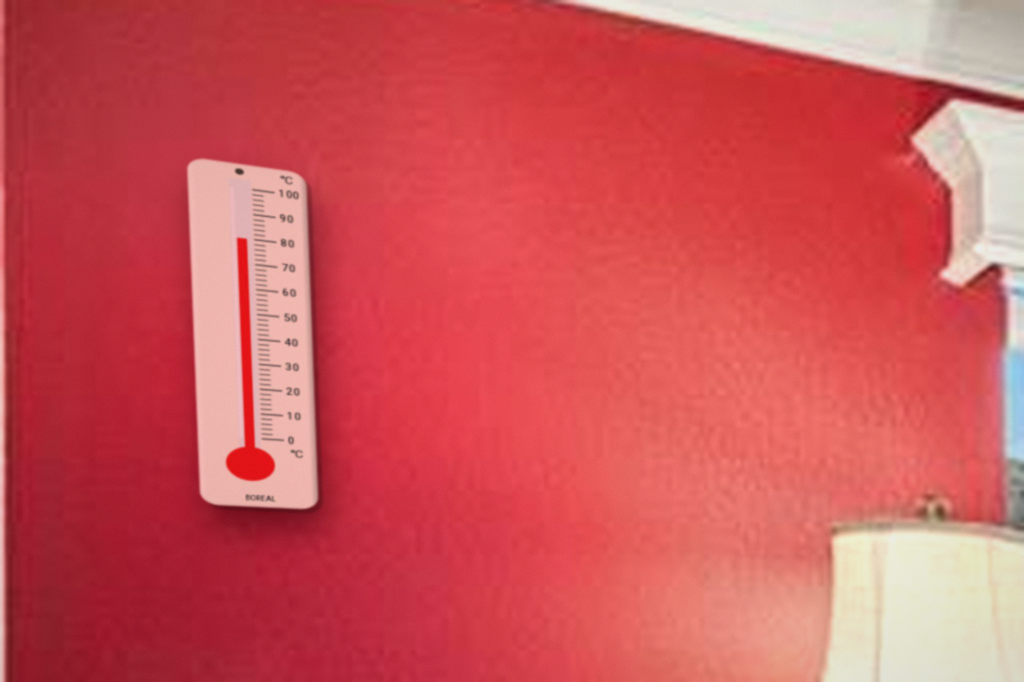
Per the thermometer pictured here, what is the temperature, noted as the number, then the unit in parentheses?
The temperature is 80 (°C)
